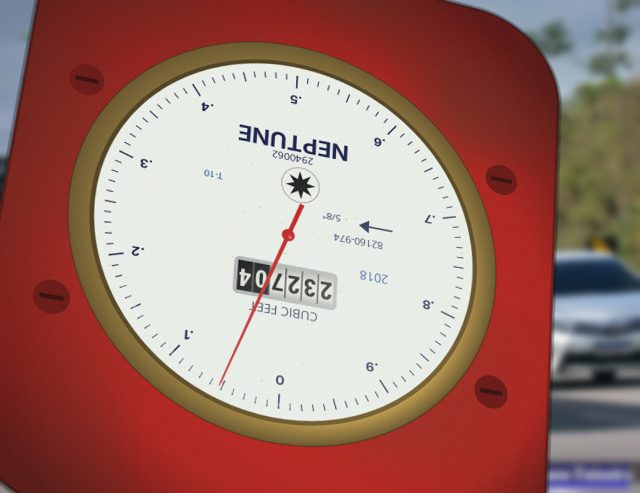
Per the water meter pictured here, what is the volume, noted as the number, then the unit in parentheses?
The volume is 232704.05 (ft³)
